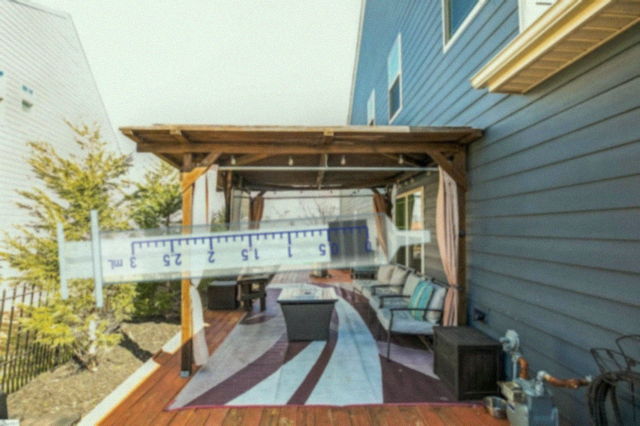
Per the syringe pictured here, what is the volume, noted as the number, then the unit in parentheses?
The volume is 0 (mL)
